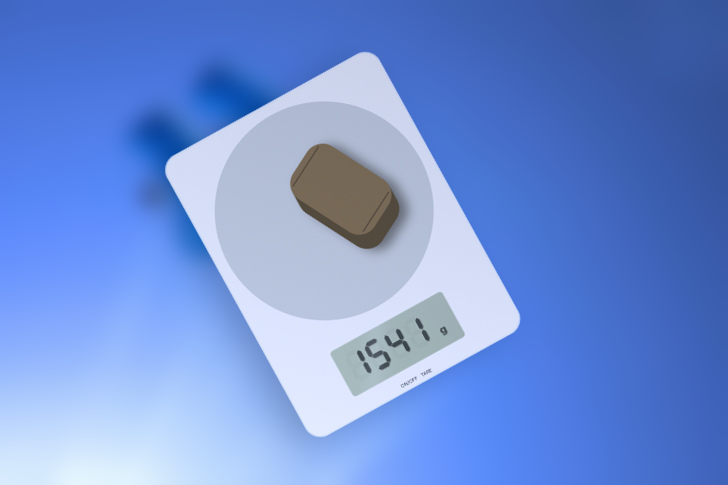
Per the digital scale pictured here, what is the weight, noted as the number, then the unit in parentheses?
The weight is 1541 (g)
